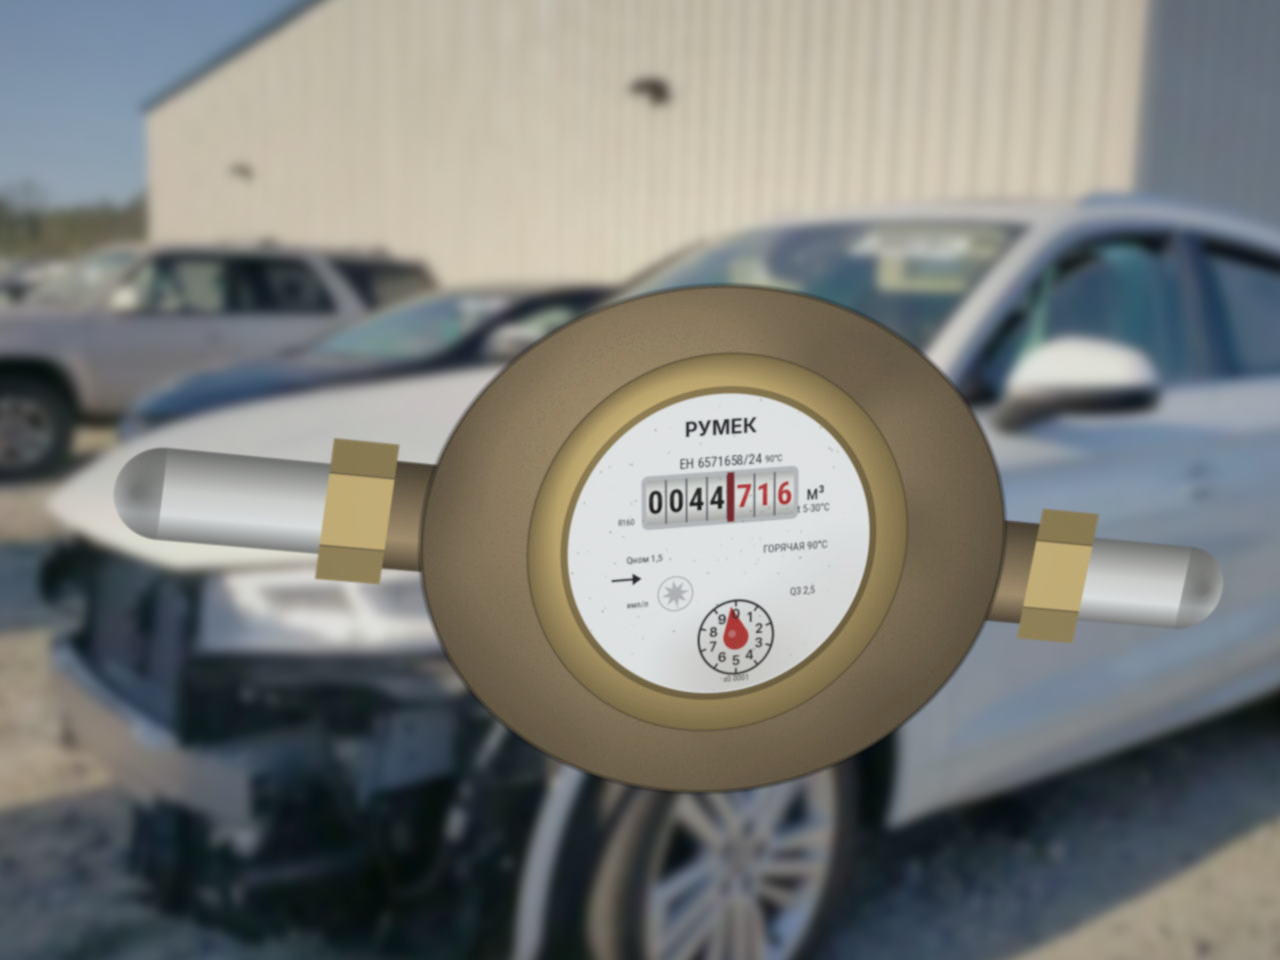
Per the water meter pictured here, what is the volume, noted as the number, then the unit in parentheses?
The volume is 44.7159 (m³)
